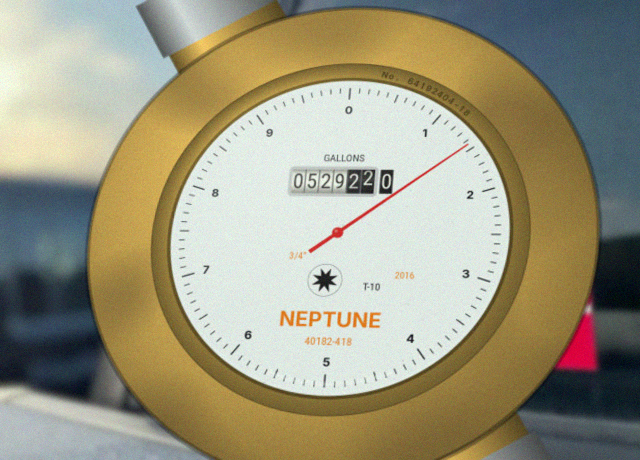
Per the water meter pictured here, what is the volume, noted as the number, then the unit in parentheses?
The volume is 529221.4 (gal)
